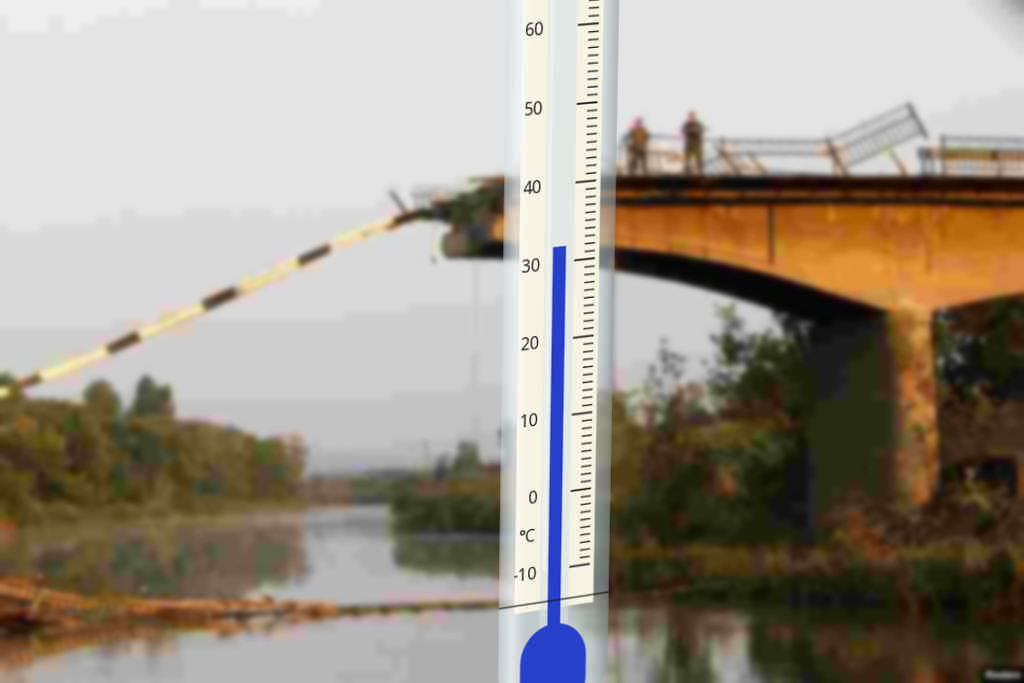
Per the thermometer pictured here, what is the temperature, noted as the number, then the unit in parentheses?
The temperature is 32 (°C)
